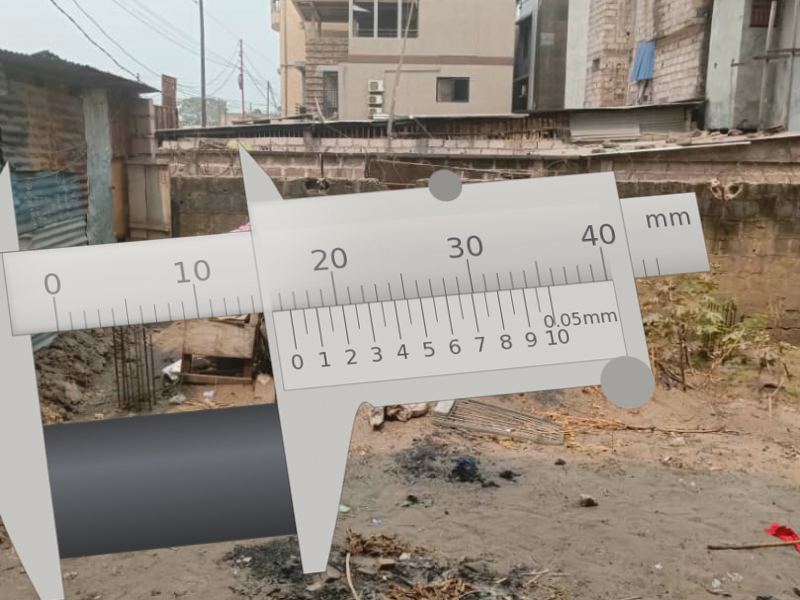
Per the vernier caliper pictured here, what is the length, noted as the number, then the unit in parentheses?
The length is 16.6 (mm)
